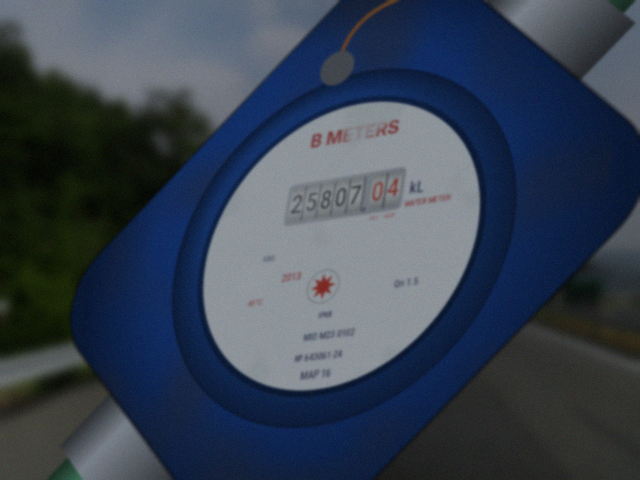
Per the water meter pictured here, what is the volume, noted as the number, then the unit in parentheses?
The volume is 25807.04 (kL)
